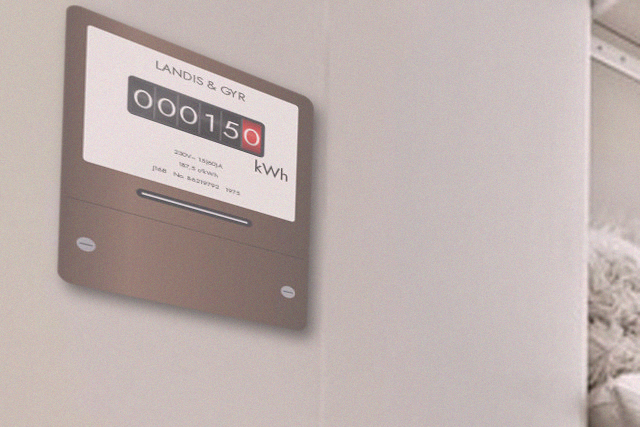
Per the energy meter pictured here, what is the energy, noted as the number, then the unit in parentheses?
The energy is 15.0 (kWh)
